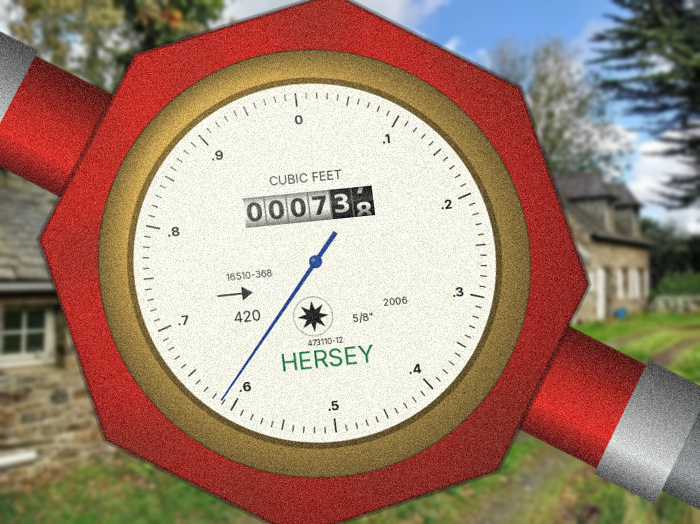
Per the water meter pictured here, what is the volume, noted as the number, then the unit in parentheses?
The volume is 737.61 (ft³)
